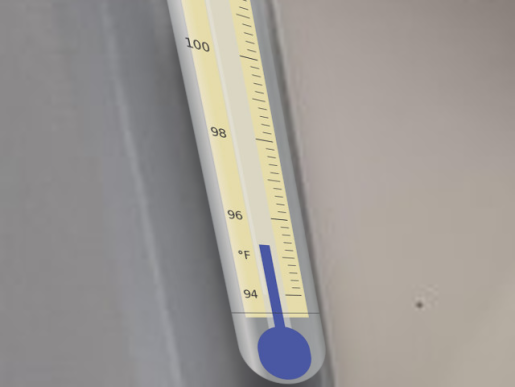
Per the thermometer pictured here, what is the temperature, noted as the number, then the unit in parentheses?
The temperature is 95.3 (°F)
